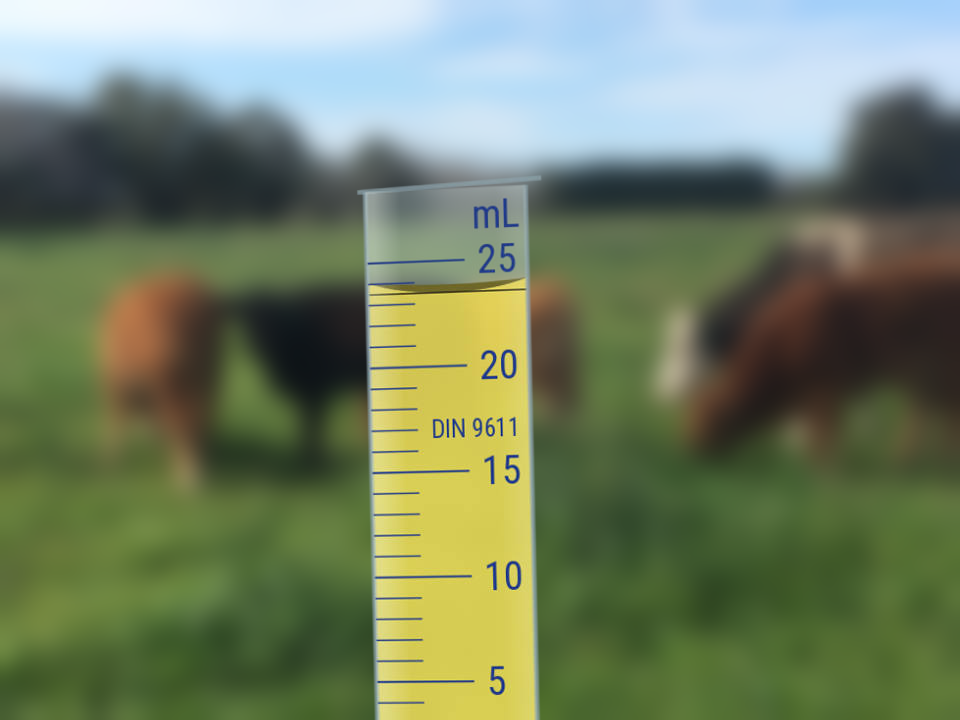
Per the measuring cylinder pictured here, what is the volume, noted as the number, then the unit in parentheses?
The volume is 23.5 (mL)
